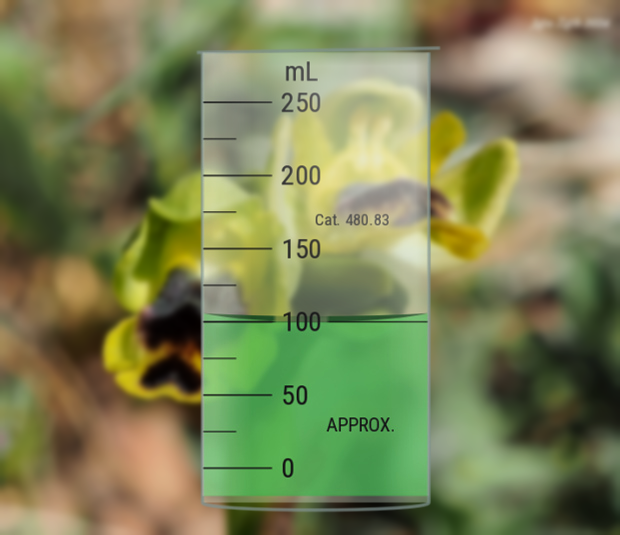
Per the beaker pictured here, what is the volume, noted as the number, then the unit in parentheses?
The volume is 100 (mL)
